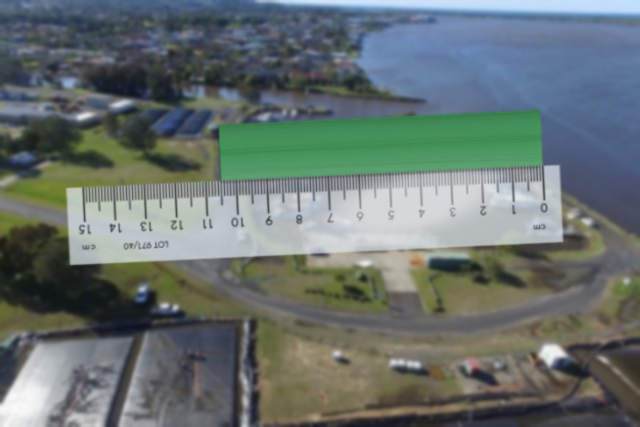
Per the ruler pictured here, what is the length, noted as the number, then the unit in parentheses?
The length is 10.5 (cm)
